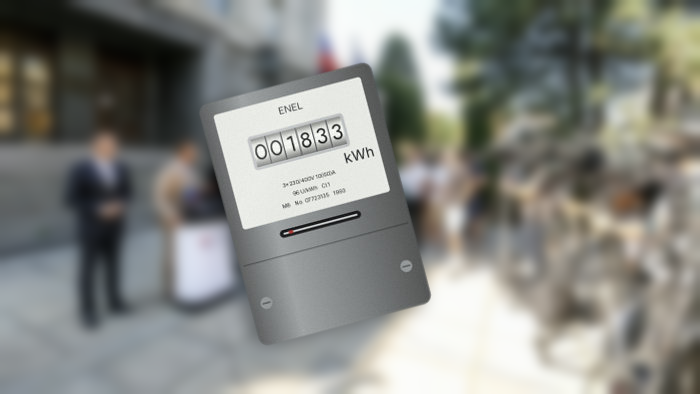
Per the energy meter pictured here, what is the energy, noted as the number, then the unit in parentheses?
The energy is 1833 (kWh)
